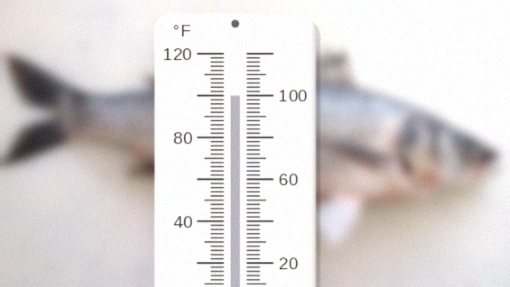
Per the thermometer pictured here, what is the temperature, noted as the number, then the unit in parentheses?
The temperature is 100 (°F)
